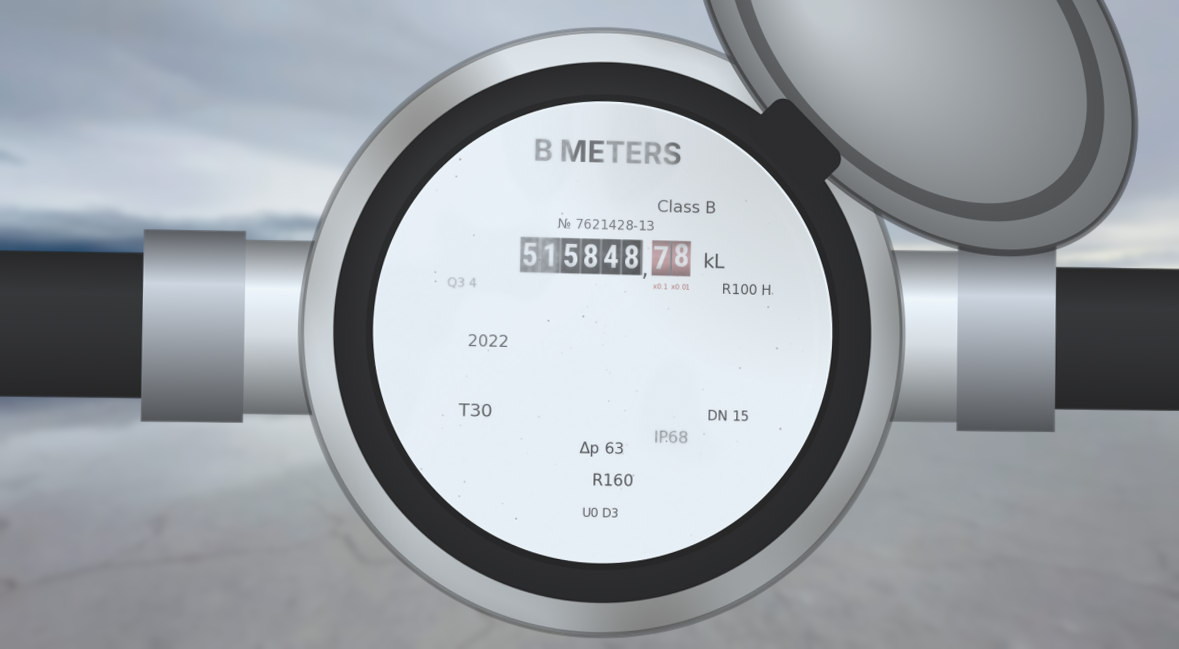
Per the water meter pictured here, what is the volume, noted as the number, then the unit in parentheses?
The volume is 515848.78 (kL)
